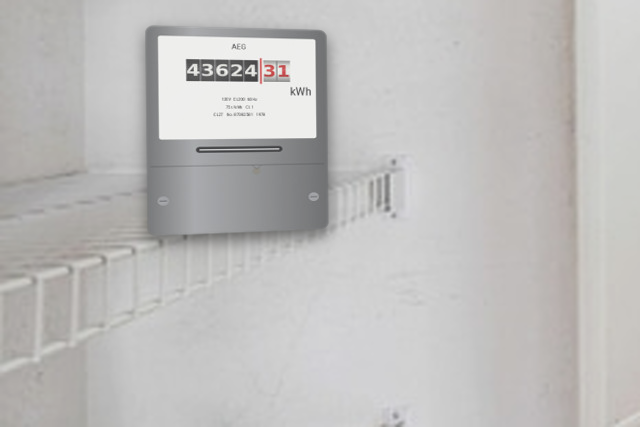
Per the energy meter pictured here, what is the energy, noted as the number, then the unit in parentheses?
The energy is 43624.31 (kWh)
